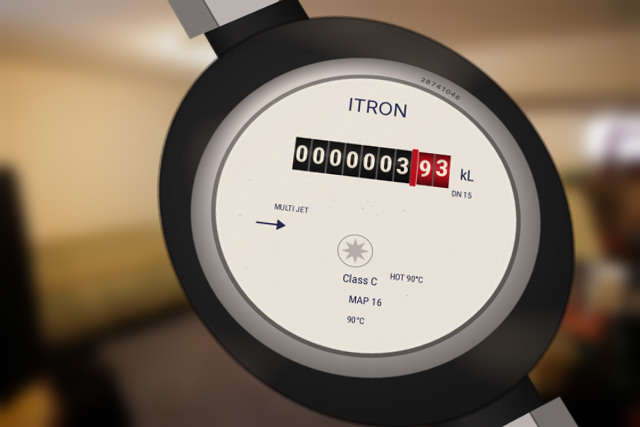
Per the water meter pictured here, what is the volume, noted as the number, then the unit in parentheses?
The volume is 3.93 (kL)
